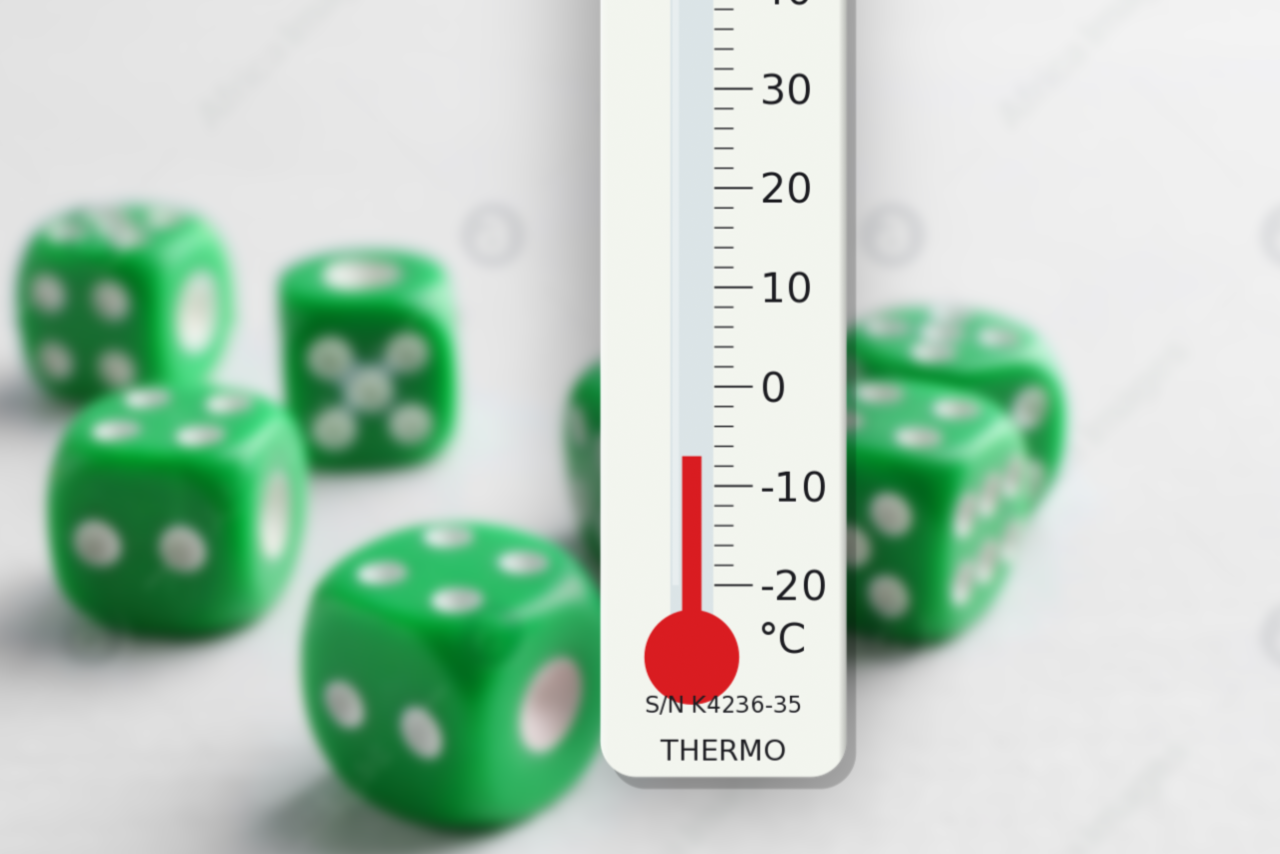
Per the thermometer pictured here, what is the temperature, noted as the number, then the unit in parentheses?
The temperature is -7 (°C)
